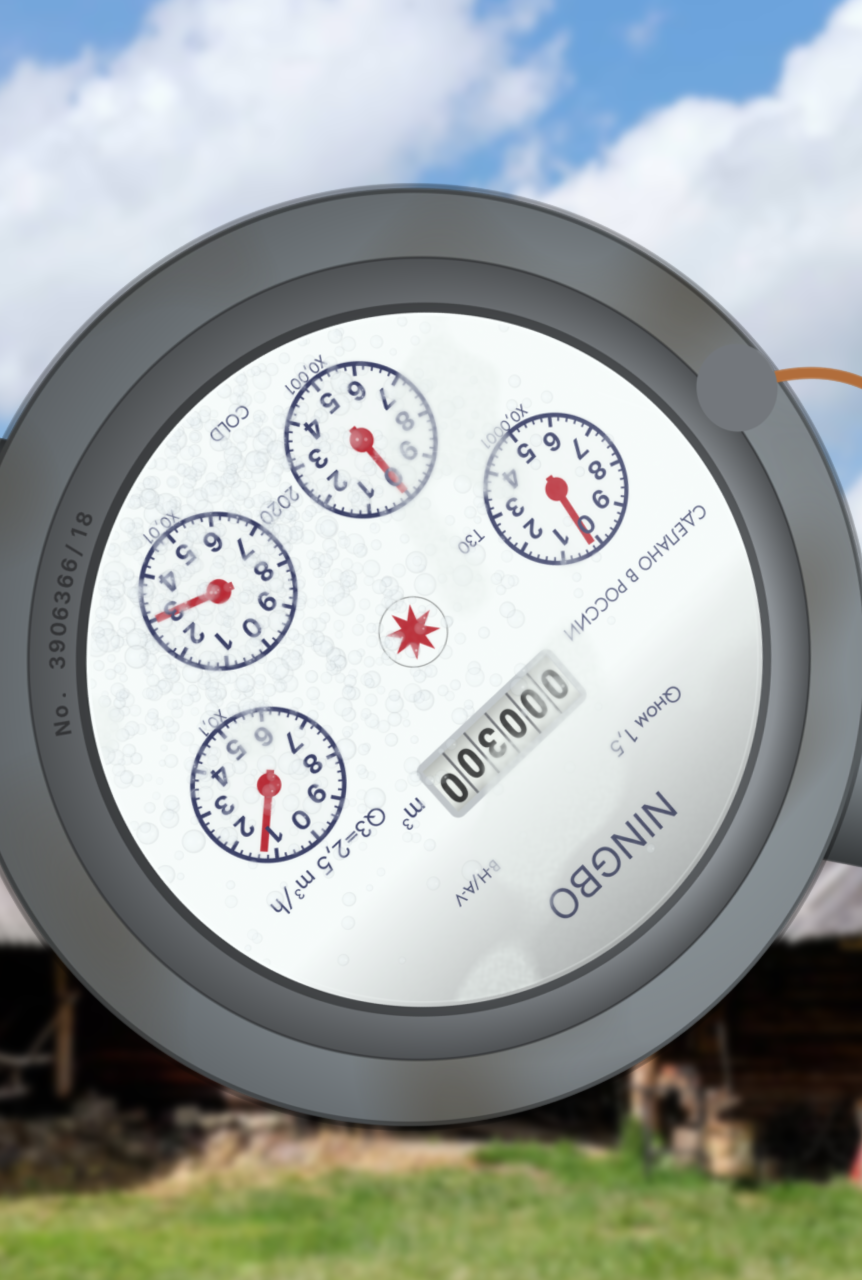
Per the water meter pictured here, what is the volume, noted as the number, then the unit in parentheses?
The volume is 300.1300 (m³)
